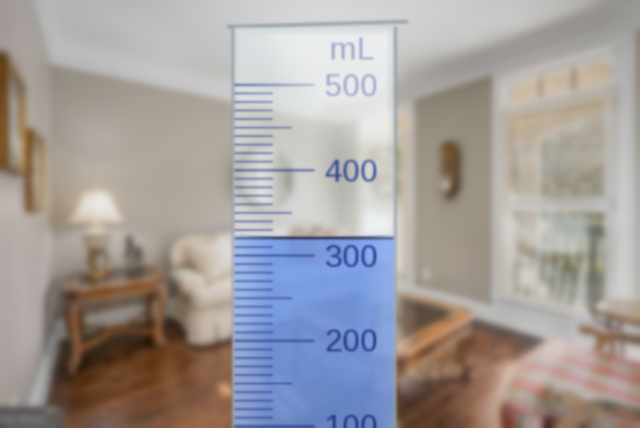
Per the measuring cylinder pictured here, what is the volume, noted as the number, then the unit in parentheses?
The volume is 320 (mL)
